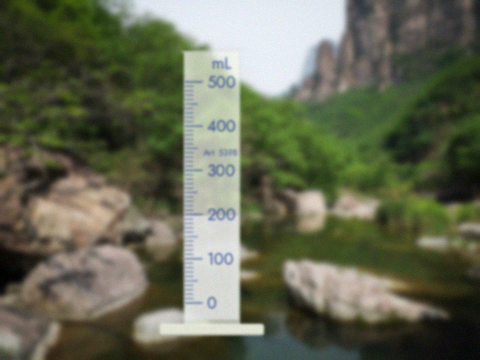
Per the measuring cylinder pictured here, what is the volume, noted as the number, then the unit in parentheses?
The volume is 200 (mL)
